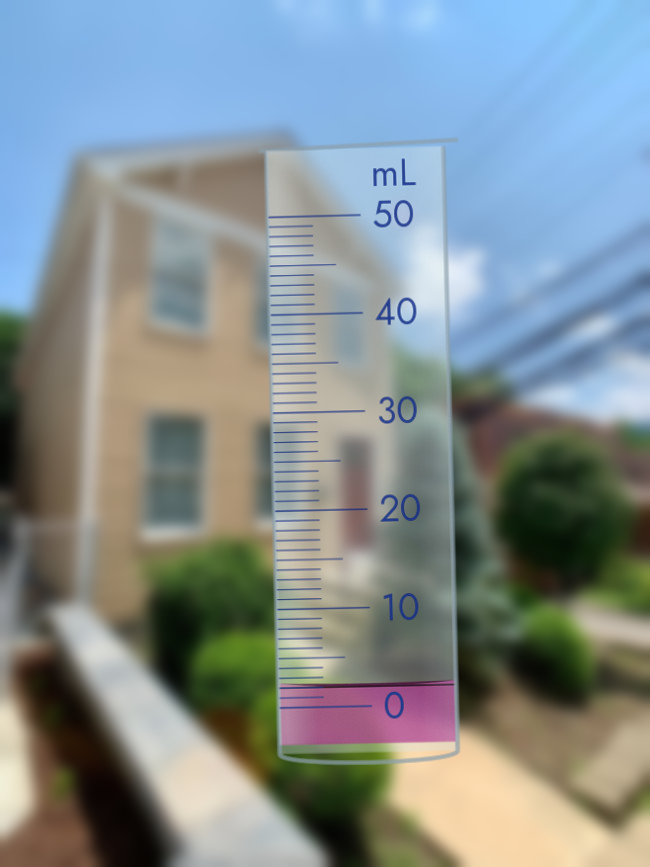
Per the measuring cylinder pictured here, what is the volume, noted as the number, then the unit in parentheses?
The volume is 2 (mL)
